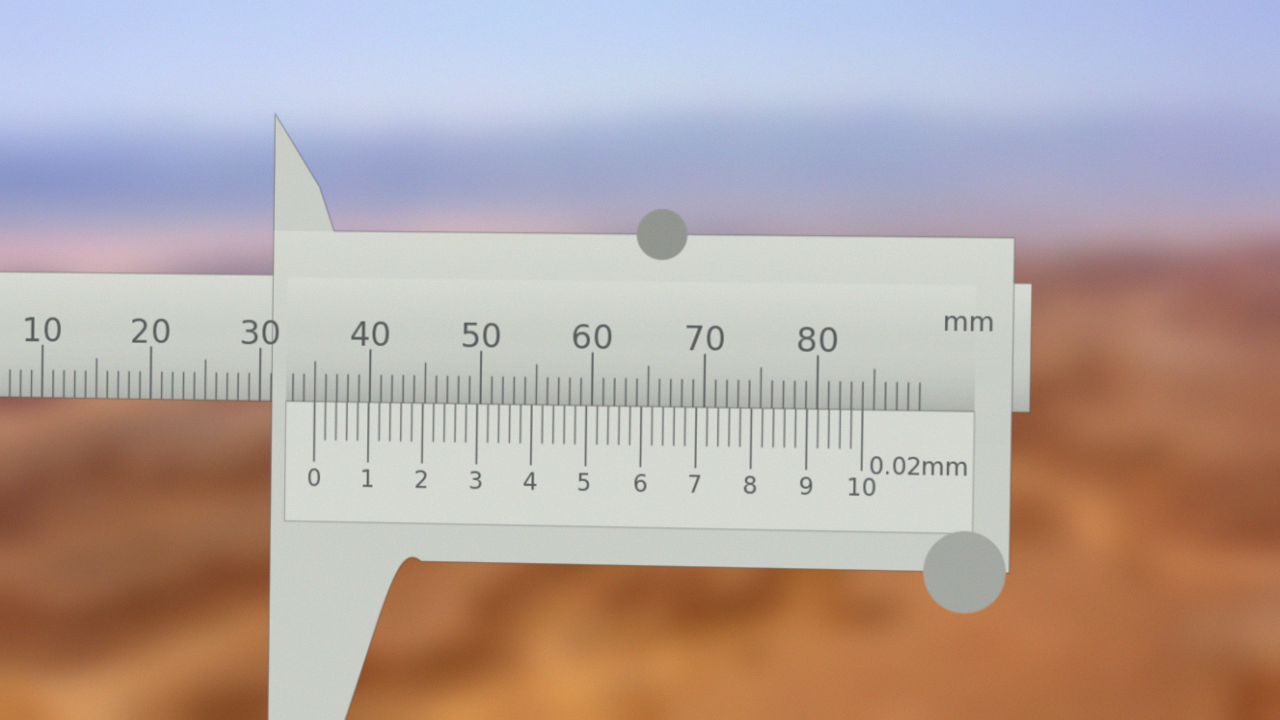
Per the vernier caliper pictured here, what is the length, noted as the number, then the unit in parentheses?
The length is 35.0 (mm)
